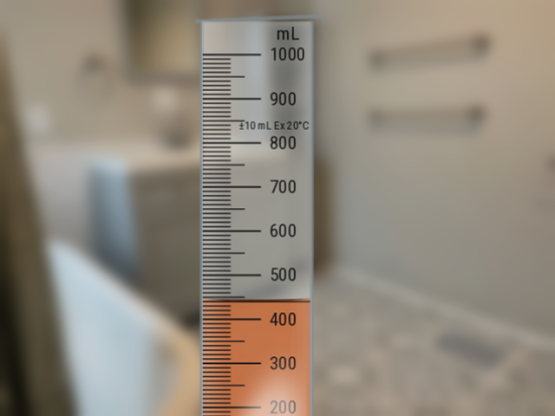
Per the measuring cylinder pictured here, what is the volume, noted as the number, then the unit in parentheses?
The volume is 440 (mL)
